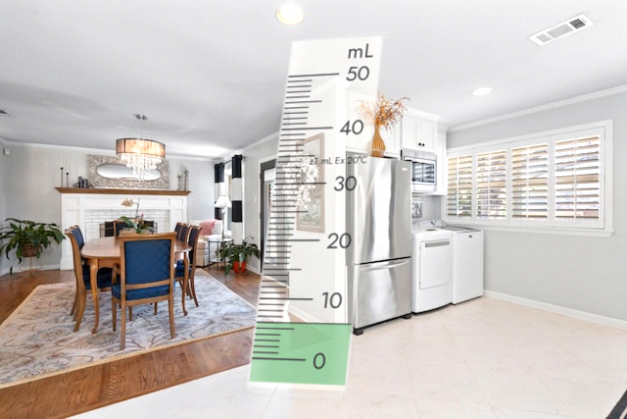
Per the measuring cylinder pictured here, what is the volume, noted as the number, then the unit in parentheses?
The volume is 6 (mL)
